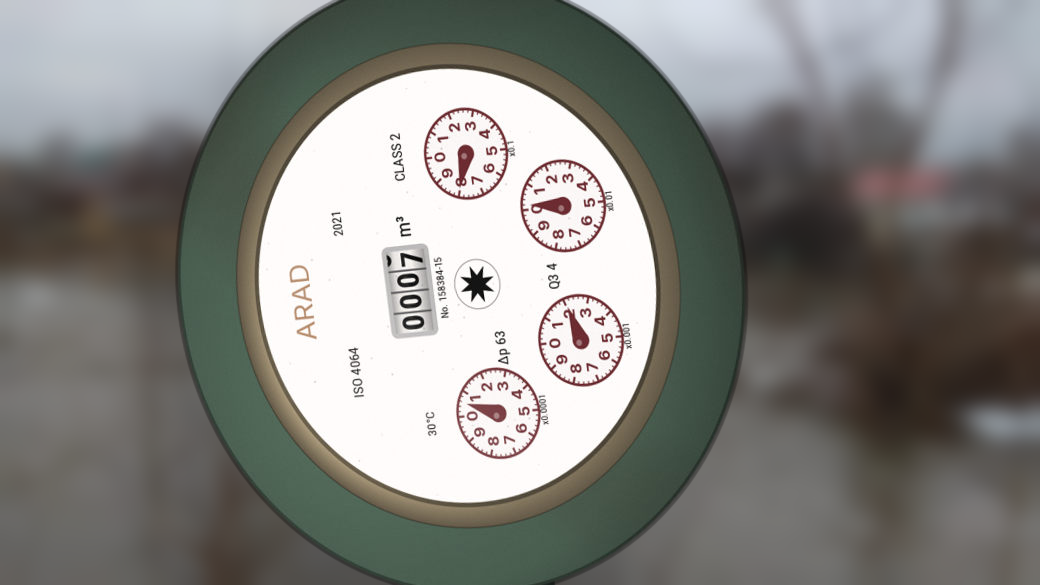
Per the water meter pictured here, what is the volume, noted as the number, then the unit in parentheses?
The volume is 6.8020 (m³)
